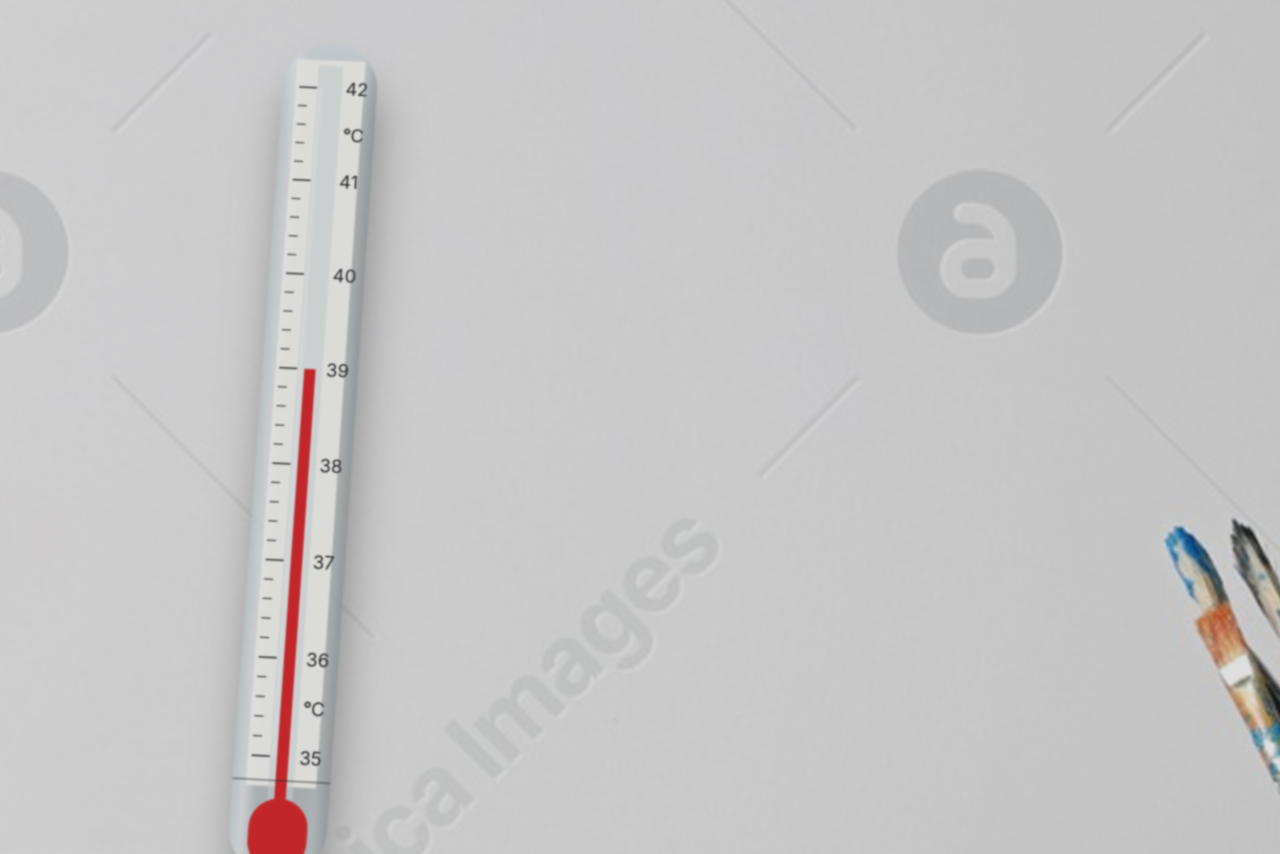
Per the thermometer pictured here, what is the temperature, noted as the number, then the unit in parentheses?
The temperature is 39 (°C)
